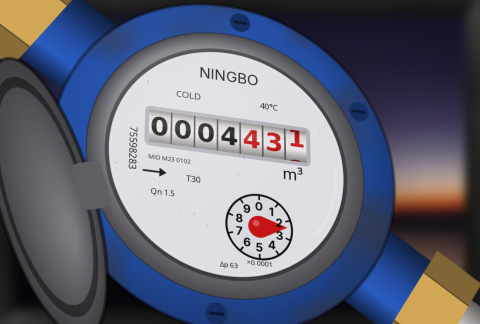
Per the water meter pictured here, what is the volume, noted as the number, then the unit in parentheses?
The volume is 4.4312 (m³)
